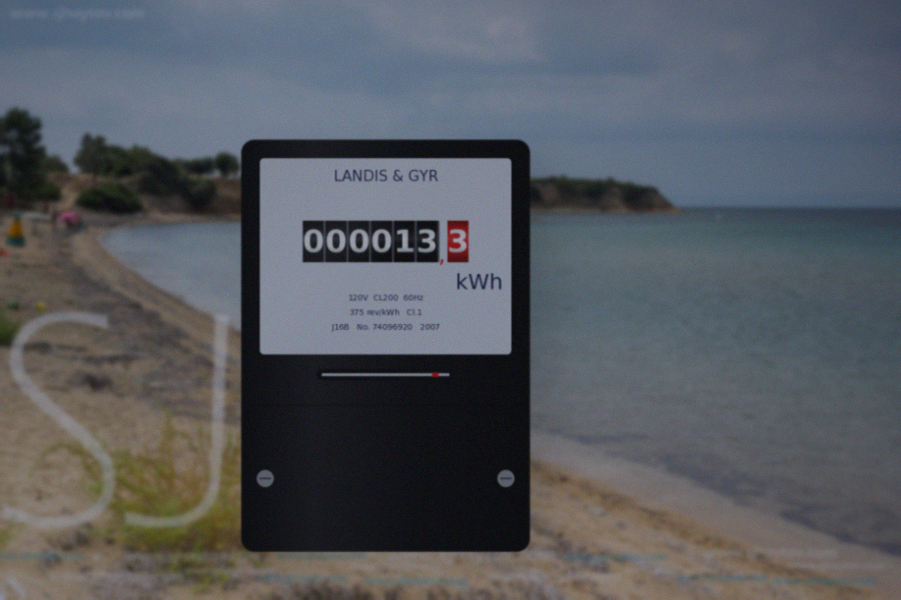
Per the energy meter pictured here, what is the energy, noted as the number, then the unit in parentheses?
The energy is 13.3 (kWh)
